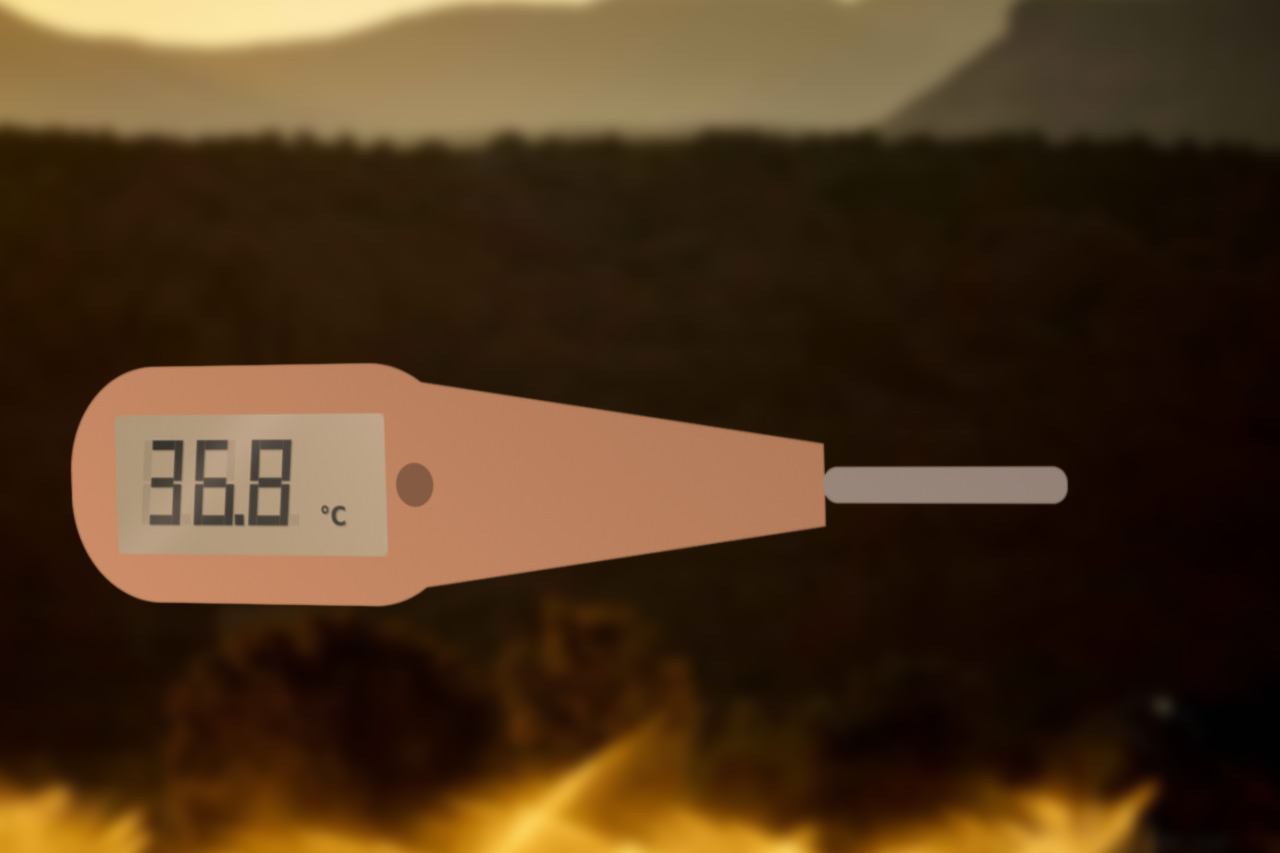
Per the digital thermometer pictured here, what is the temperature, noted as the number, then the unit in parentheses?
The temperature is 36.8 (°C)
